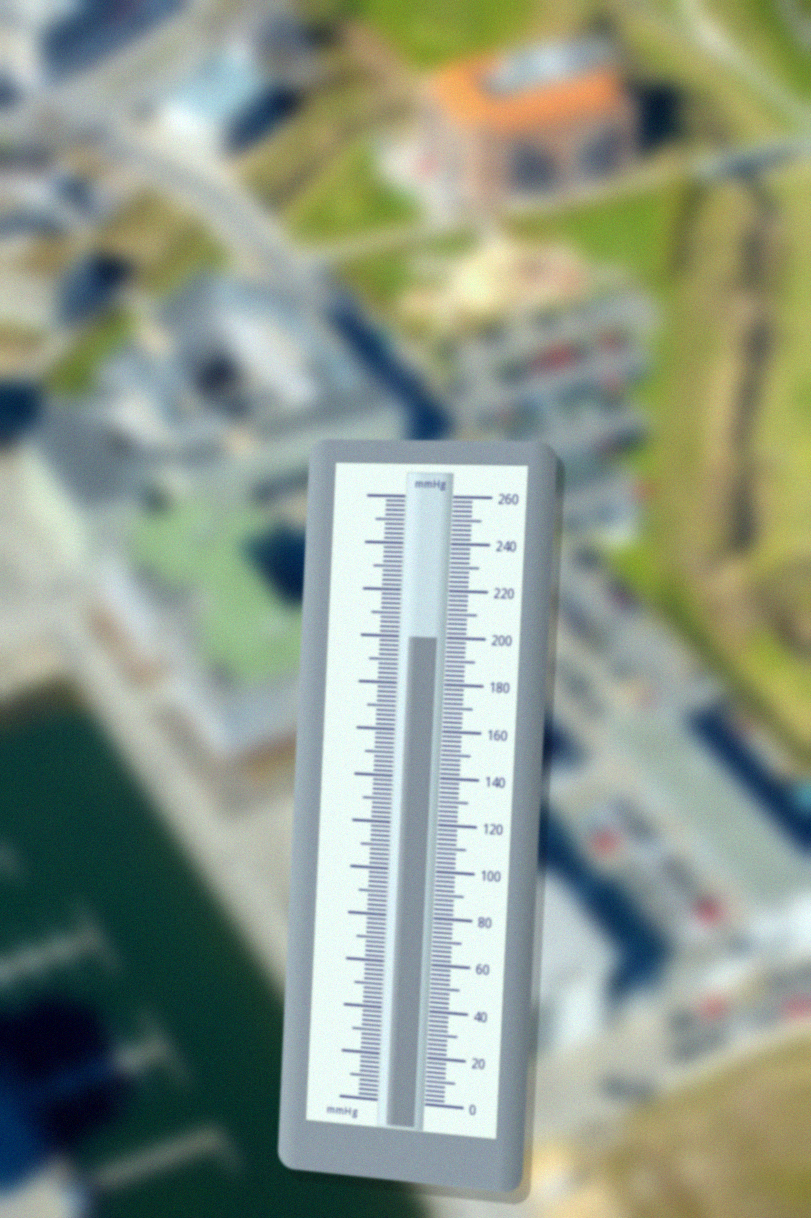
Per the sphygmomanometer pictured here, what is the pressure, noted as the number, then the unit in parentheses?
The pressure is 200 (mmHg)
